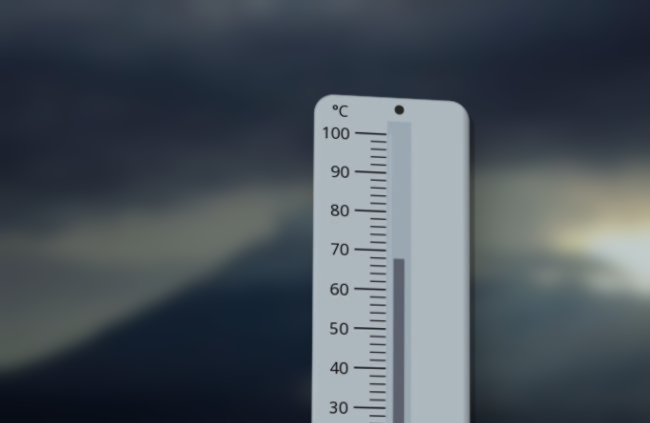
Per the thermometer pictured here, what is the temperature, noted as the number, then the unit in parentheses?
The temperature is 68 (°C)
